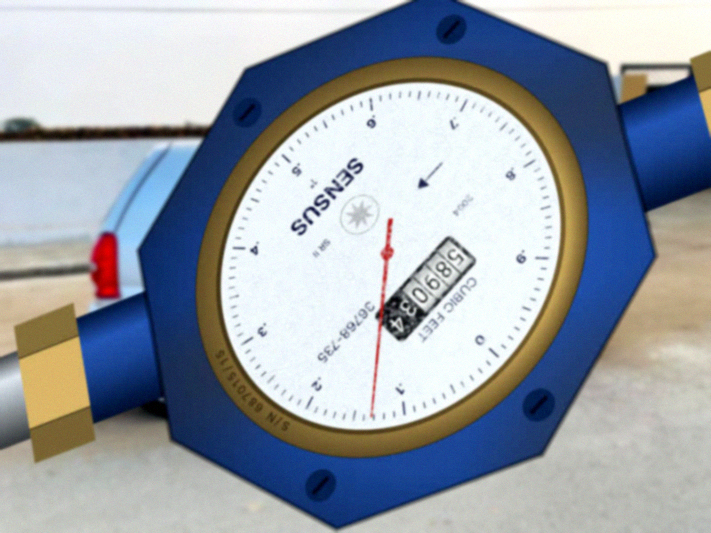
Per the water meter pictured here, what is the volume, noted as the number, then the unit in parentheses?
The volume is 589034.13 (ft³)
